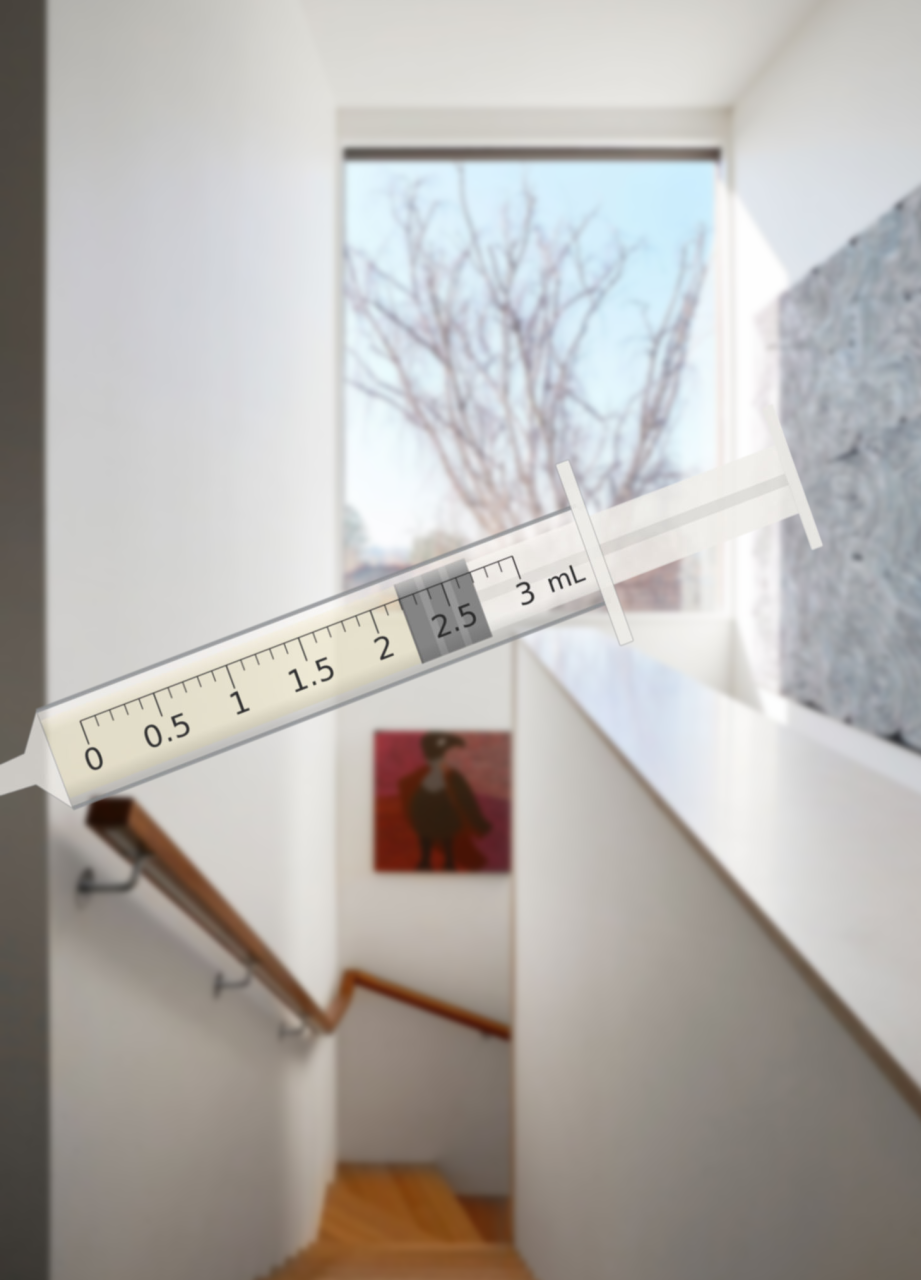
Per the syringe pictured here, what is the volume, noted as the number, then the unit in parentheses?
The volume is 2.2 (mL)
